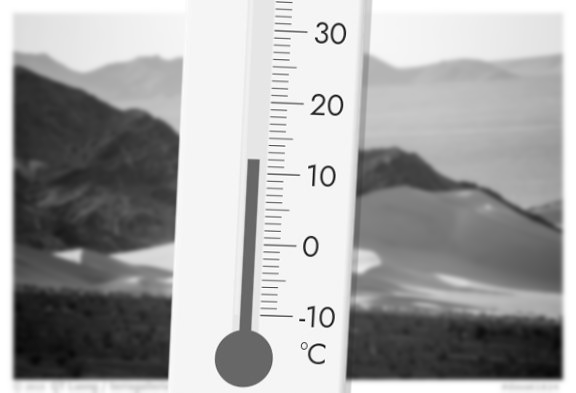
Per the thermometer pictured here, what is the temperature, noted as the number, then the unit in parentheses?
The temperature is 12 (°C)
